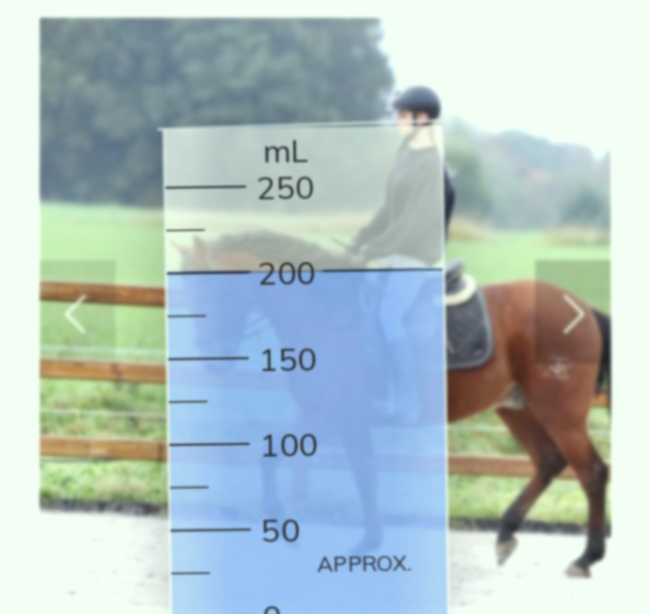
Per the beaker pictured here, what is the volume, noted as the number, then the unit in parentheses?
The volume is 200 (mL)
